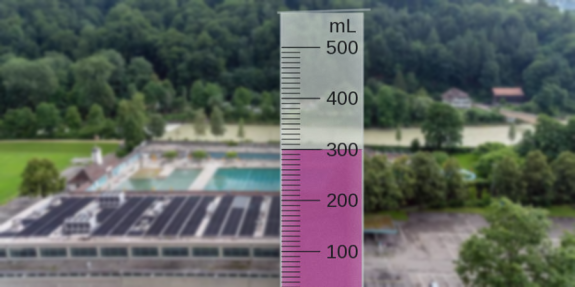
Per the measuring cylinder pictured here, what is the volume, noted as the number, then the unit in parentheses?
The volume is 300 (mL)
